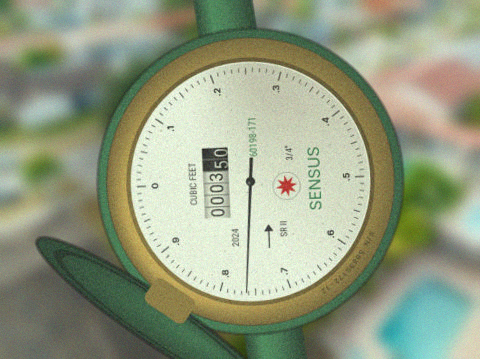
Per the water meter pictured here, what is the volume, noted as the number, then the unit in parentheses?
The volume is 349.76 (ft³)
